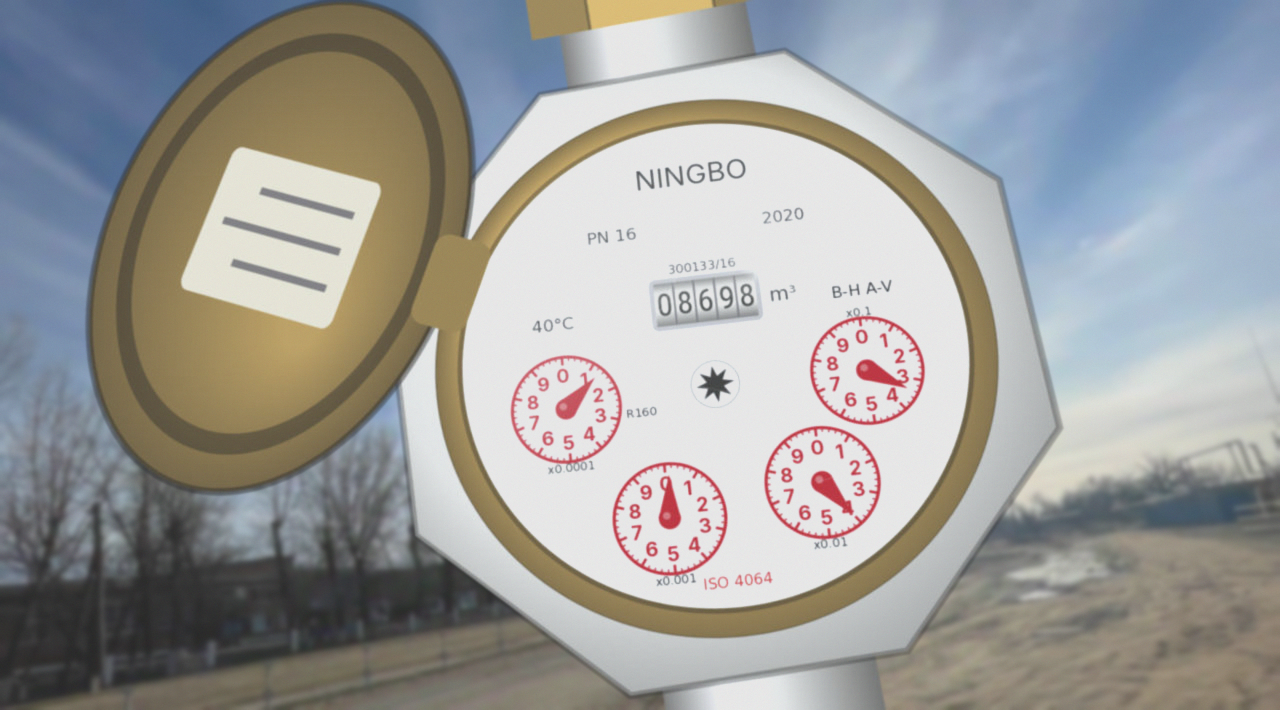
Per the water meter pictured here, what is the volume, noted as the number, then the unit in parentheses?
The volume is 8698.3401 (m³)
